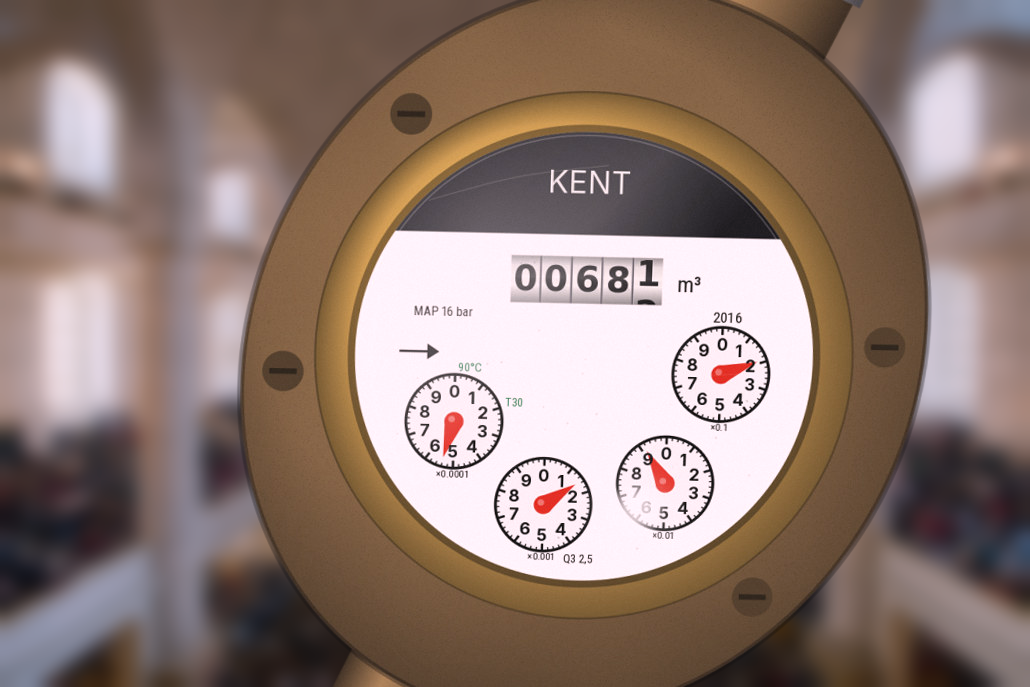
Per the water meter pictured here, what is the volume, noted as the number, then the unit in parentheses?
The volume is 681.1915 (m³)
